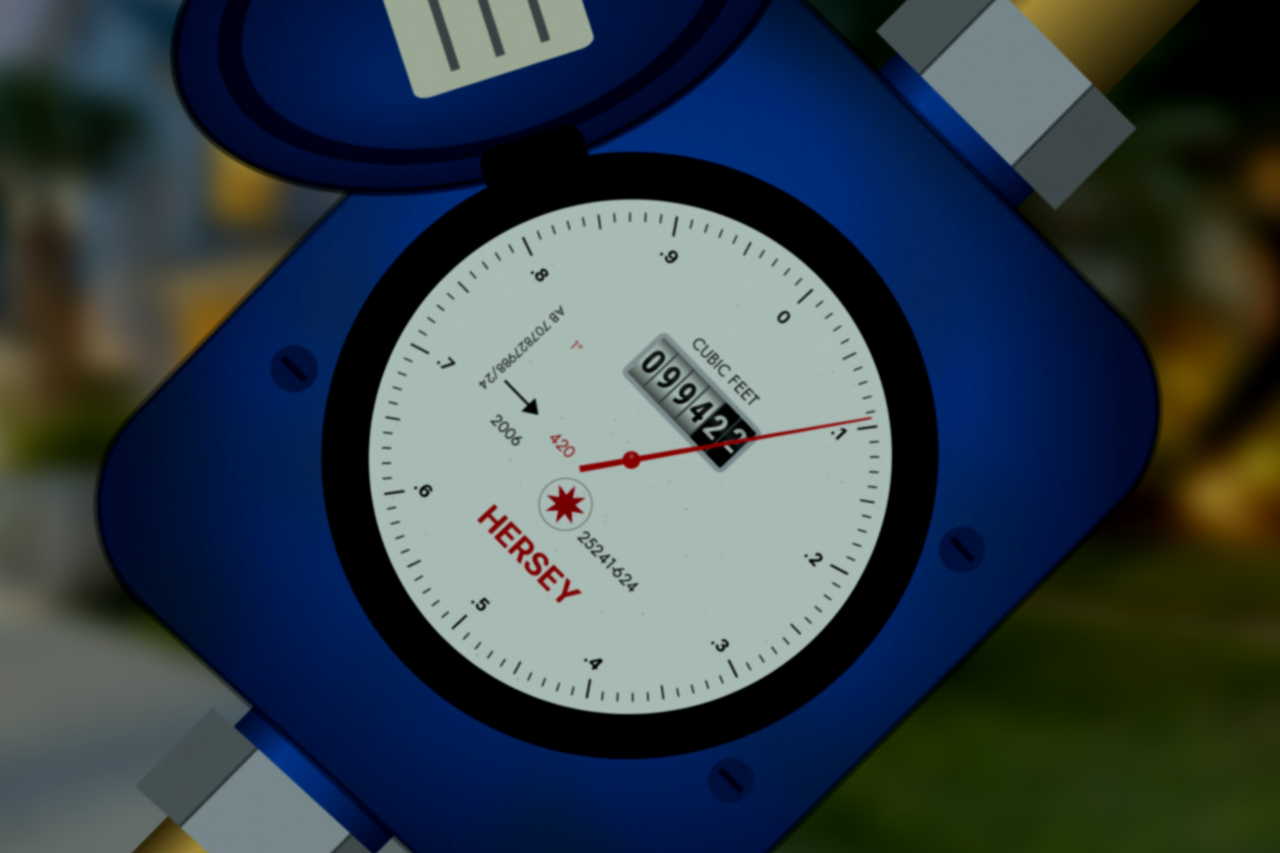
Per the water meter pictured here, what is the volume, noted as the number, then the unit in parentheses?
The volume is 99422.09 (ft³)
